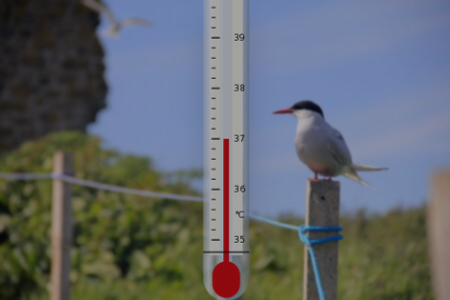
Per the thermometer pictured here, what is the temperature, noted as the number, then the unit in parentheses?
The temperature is 37 (°C)
